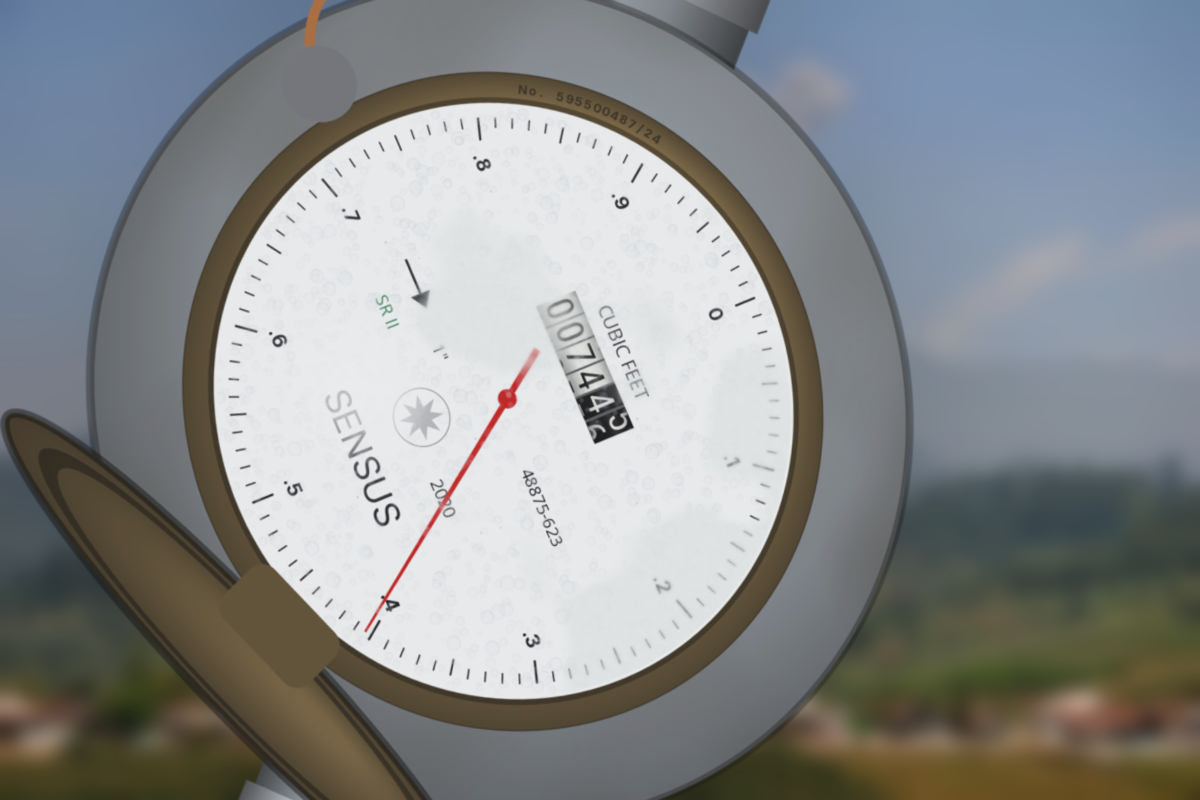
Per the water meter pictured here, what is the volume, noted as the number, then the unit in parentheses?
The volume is 7445.40 (ft³)
